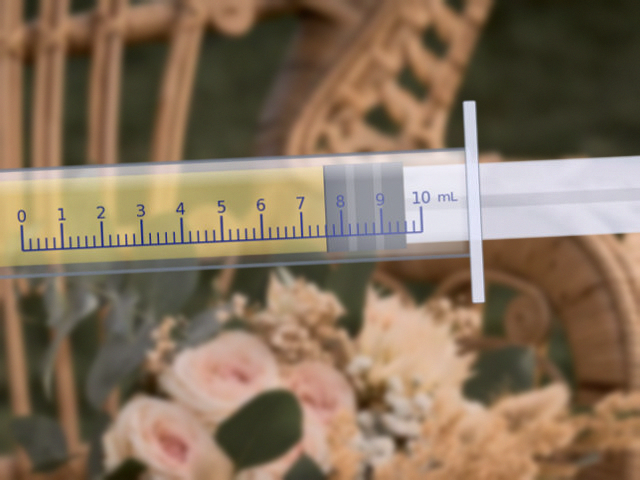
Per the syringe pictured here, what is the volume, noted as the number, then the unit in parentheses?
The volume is 7.6 (mL)
